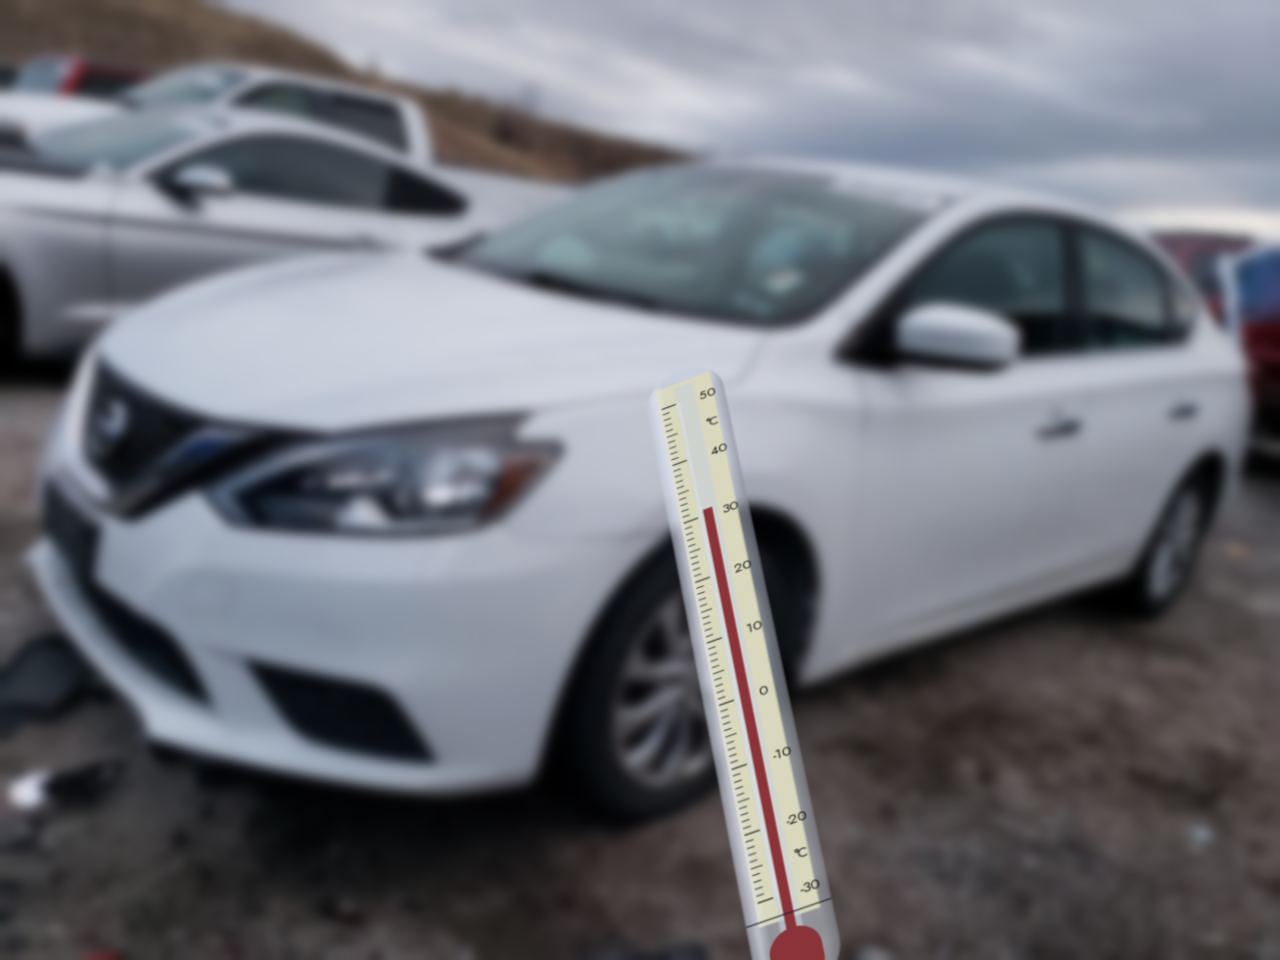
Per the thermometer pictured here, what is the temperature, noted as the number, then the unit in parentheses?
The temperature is 31 (°C)
